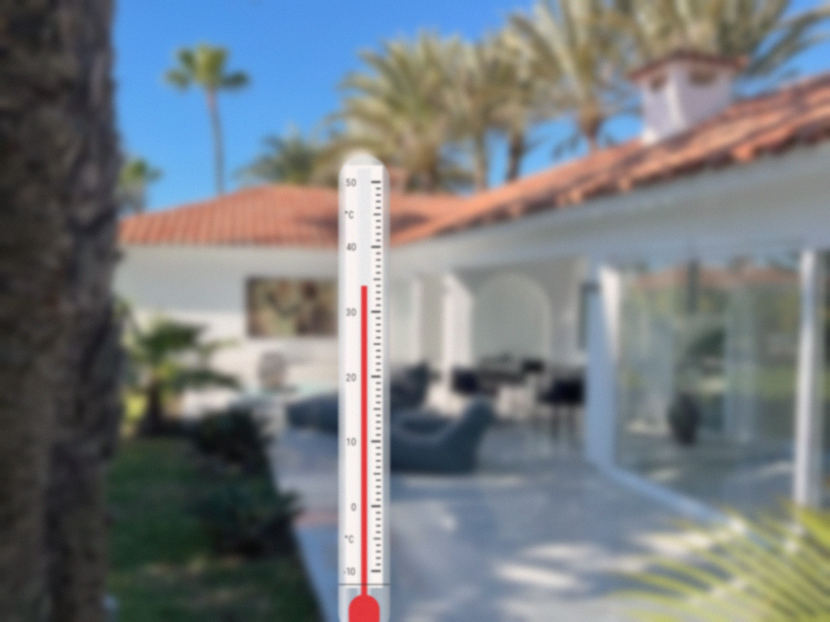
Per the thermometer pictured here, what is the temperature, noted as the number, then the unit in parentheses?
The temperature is 34 (°C)
